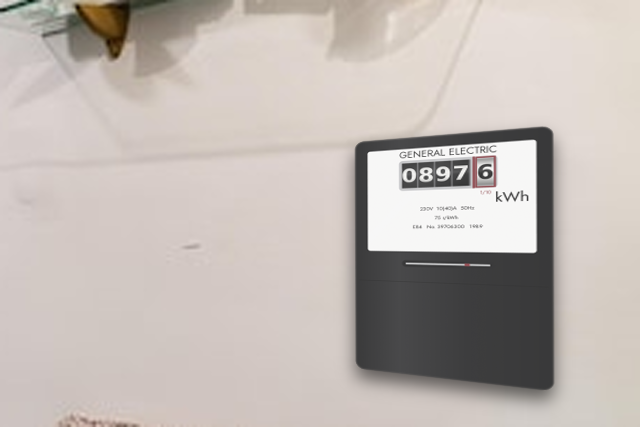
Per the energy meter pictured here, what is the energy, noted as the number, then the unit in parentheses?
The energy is 897.6 (kWh)
